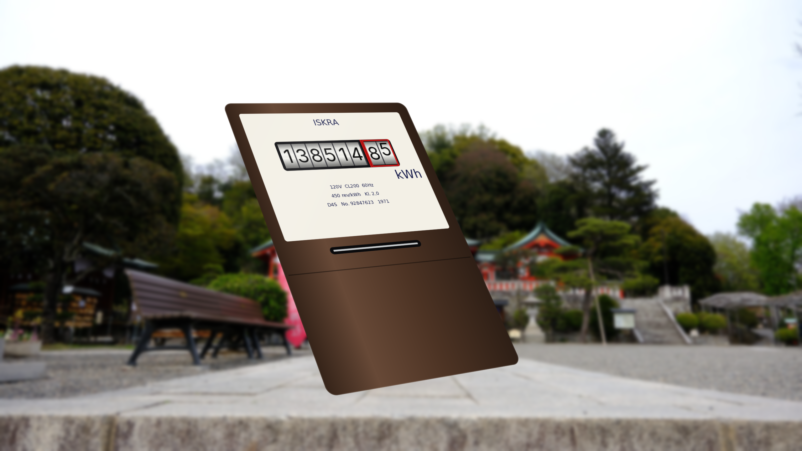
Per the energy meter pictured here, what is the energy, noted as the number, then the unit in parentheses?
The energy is 138514.85 (kWh)
